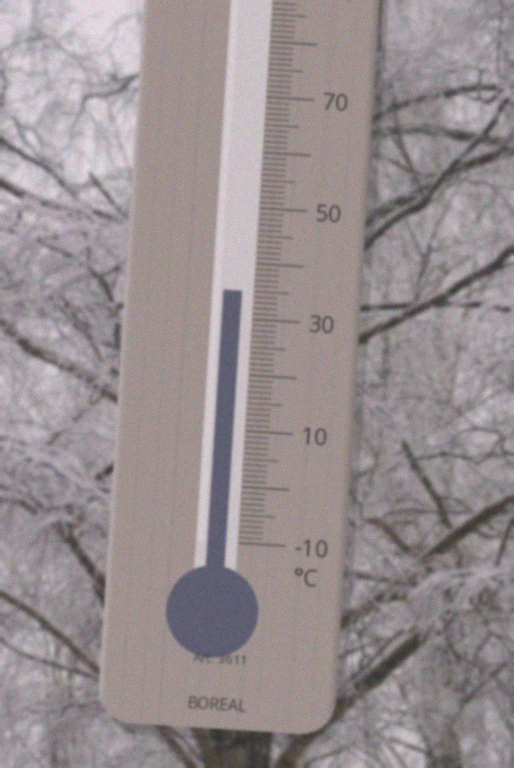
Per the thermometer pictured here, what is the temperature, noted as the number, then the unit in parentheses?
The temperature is 35 (°C)
